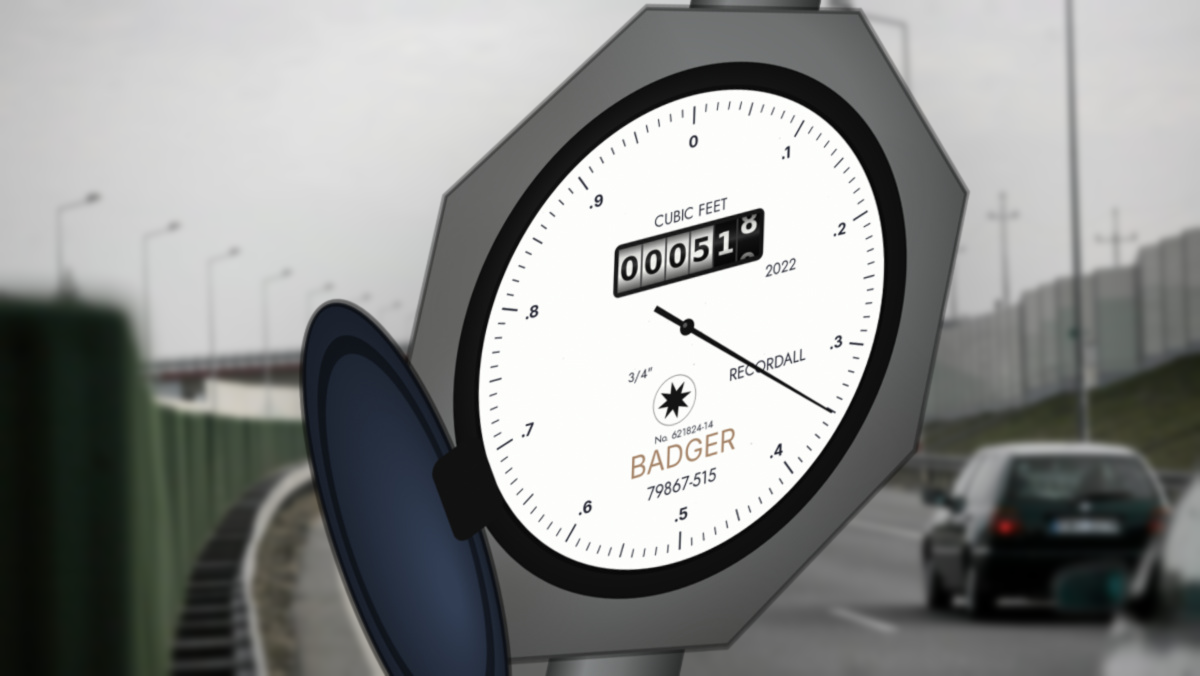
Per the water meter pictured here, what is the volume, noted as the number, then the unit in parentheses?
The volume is 518.35 (ft³)
